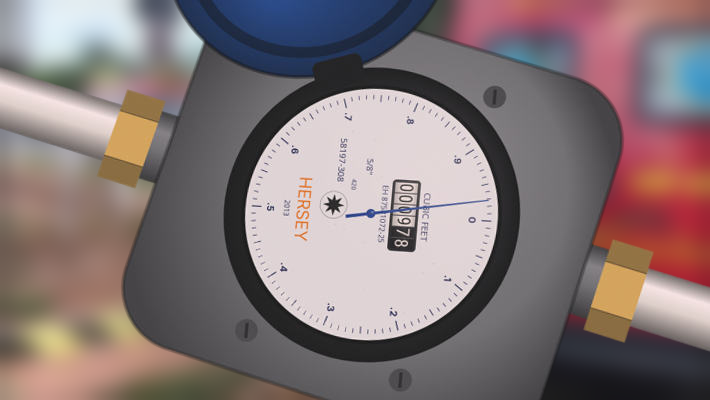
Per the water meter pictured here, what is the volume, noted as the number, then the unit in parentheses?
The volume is 977.97 (ft³)
